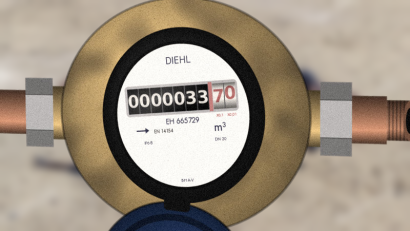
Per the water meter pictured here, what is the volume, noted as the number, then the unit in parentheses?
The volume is 33.70 (m³)
